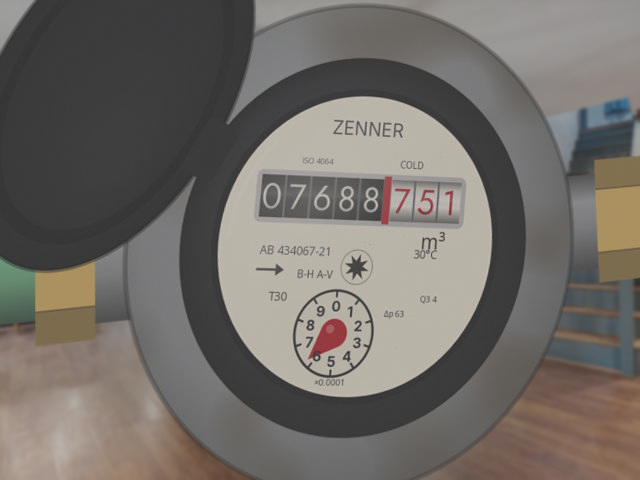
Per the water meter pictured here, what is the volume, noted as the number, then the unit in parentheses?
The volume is 7688.7516 (m³)
